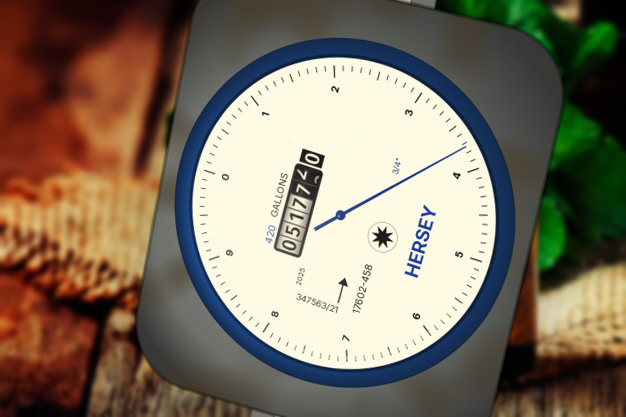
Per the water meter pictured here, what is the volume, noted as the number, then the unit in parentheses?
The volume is 517723.7 (gal)
